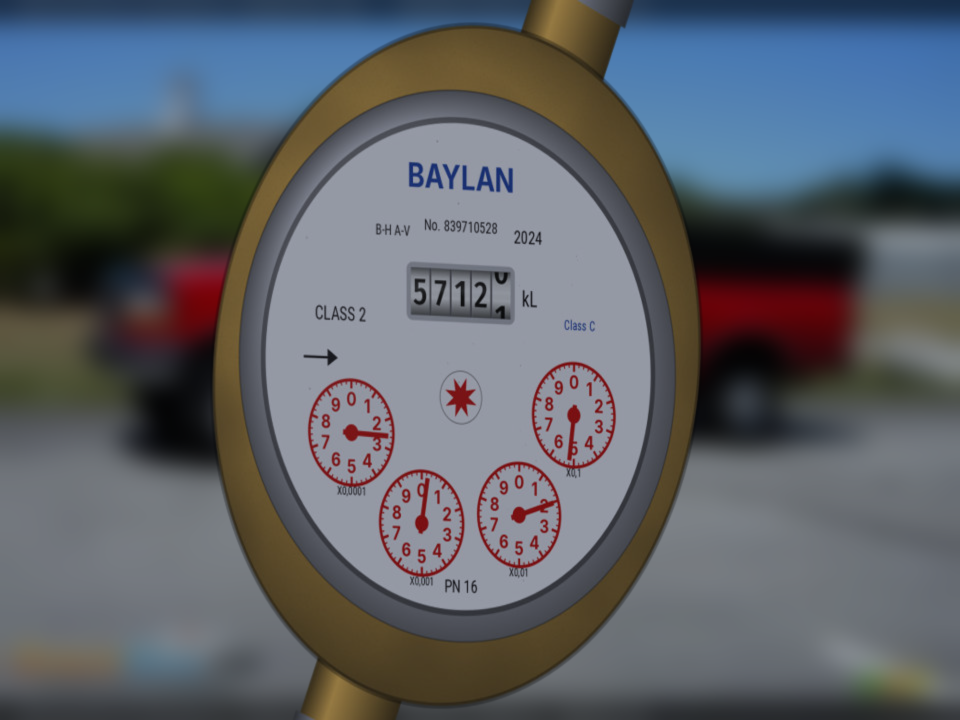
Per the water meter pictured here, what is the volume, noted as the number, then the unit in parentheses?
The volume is 57120.5202 (kL)
